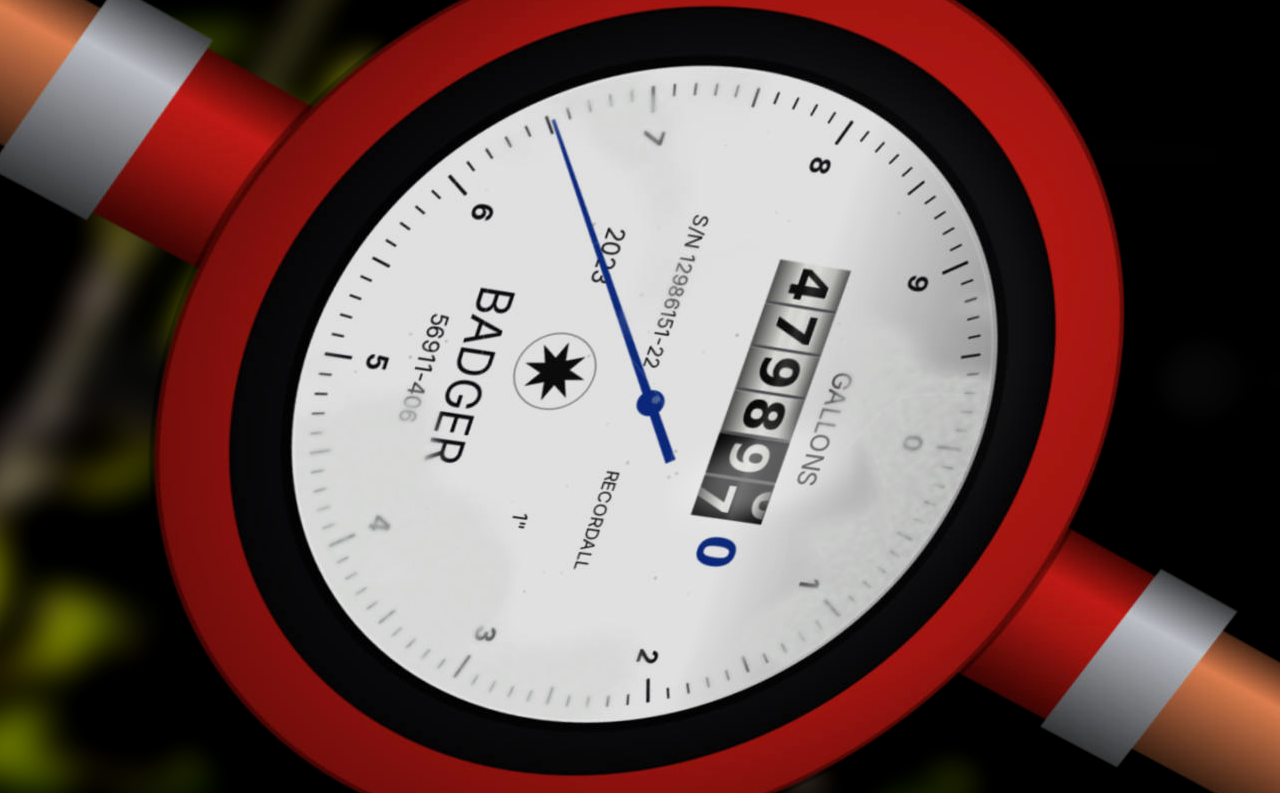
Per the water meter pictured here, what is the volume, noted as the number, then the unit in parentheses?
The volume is 4798966.5 (gal)
